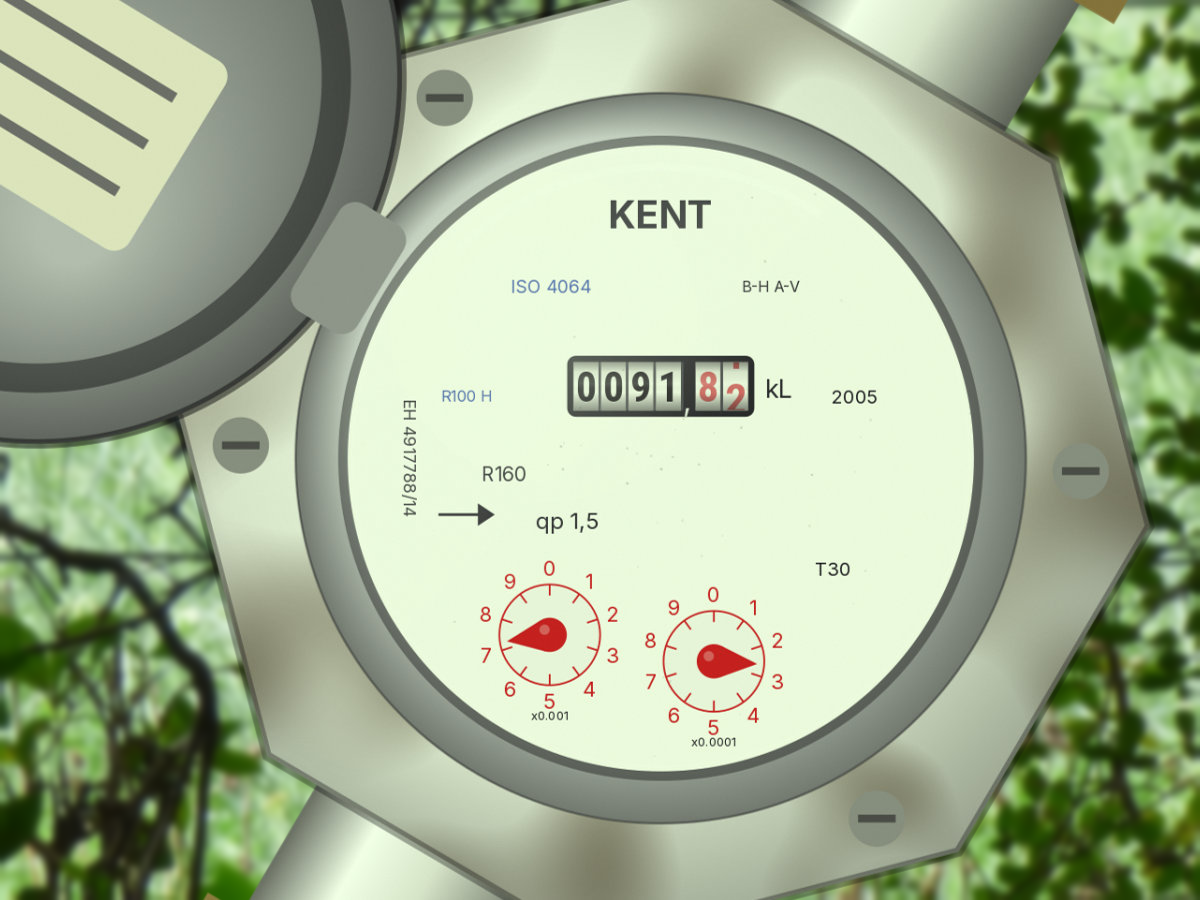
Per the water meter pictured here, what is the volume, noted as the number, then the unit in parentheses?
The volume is 91.8172 (kL)
